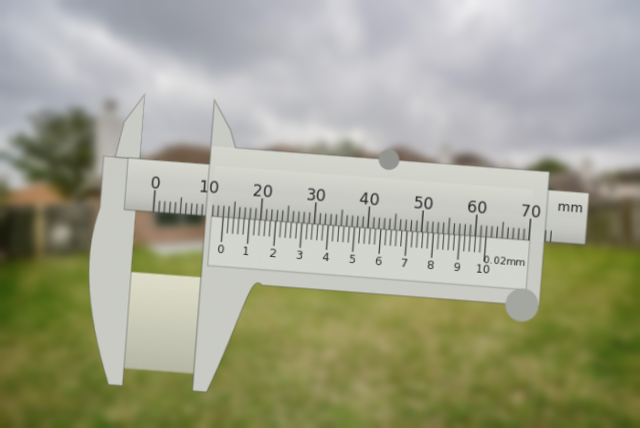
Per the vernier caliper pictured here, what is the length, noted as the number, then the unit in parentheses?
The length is 13.0 (mm)
